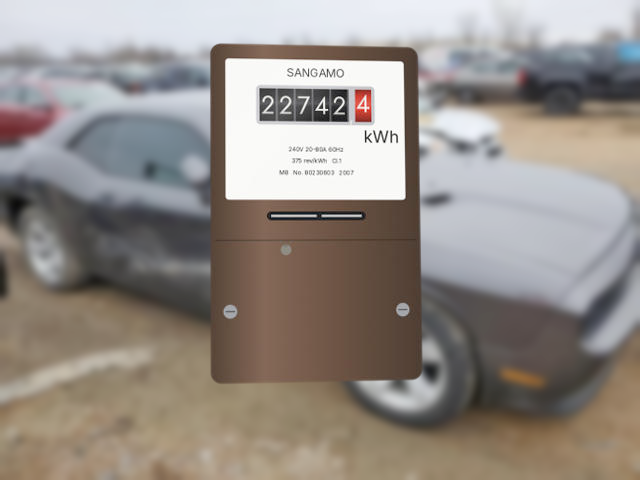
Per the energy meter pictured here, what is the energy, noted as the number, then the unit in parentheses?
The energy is 22742.4 (kWh)
